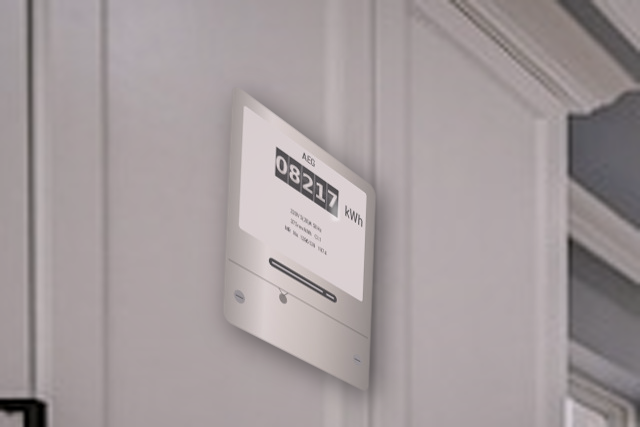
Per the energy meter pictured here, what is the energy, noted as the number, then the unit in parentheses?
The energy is 8217 (kWh)
